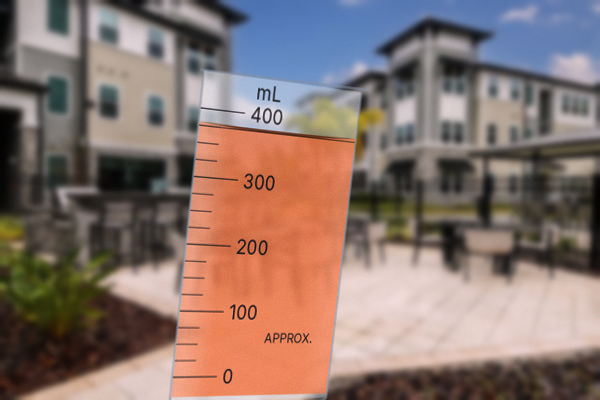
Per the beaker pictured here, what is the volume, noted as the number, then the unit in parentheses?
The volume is 375 (mL)
